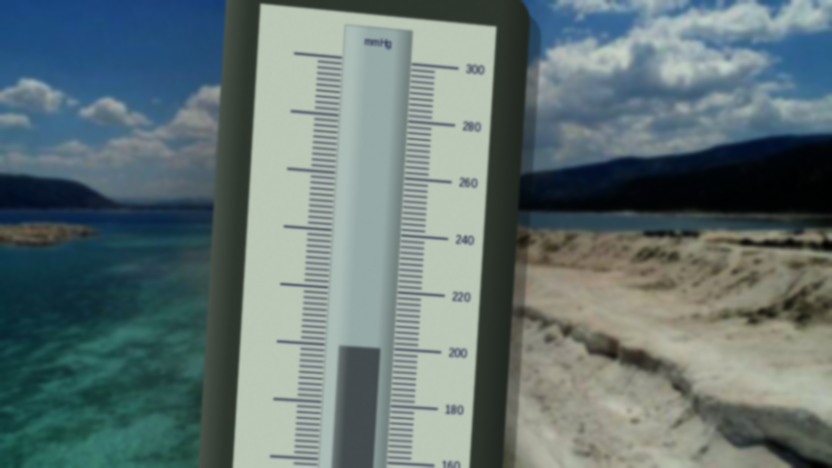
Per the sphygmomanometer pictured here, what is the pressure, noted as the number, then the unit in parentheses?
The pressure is 200 (mmHg)
